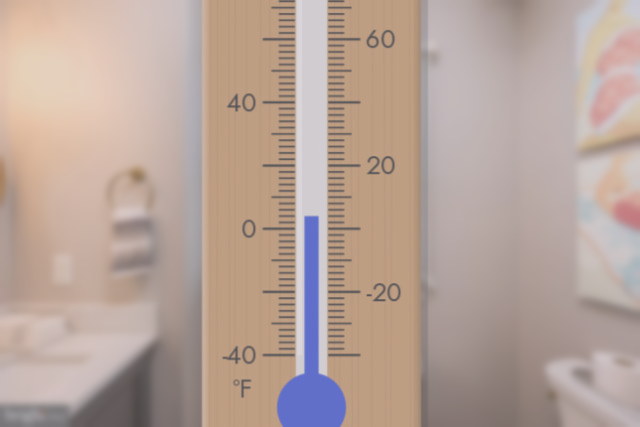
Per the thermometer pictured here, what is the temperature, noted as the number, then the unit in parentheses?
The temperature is 4 (°F)
